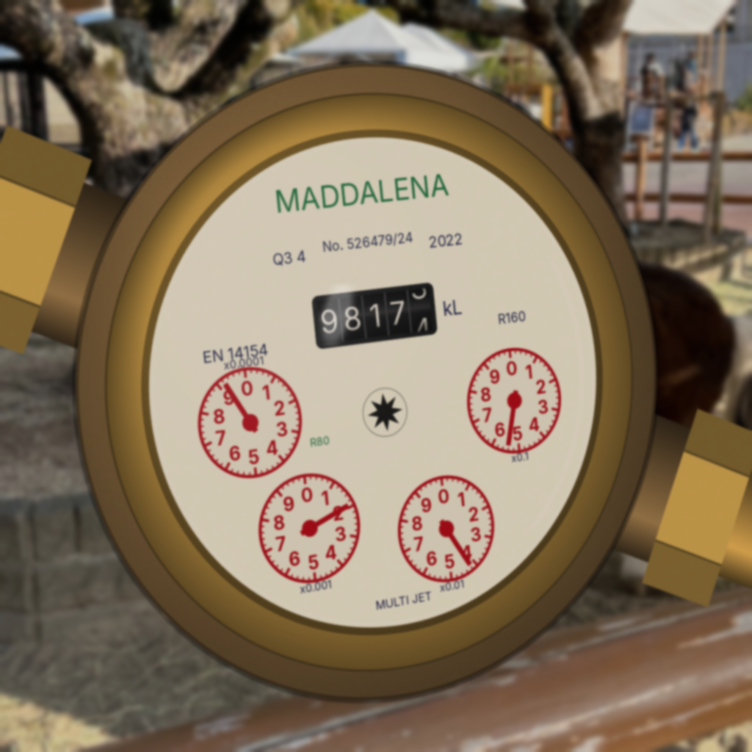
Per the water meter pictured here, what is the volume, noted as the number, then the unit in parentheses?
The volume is 98173.5419 (kL)
